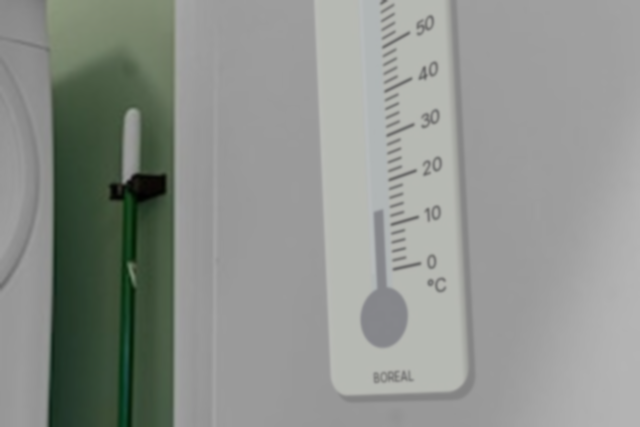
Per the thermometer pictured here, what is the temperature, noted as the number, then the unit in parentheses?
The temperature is 14 (°C)
